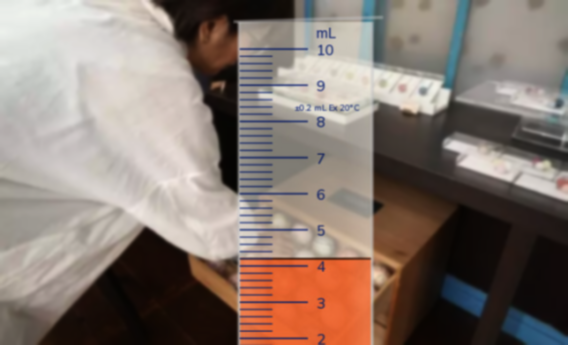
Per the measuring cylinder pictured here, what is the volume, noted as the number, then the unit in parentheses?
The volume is 4.2 (mL)
